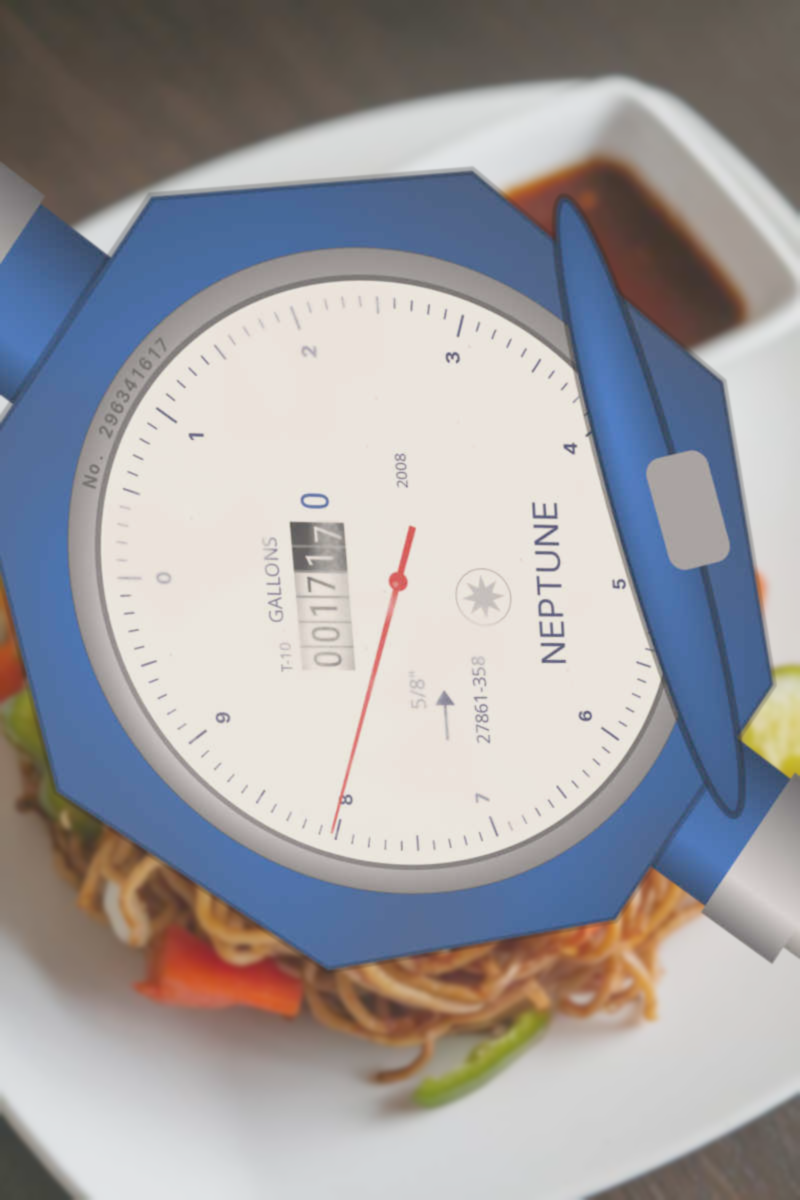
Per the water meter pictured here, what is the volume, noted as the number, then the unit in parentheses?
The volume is 17168.0 (gal)
